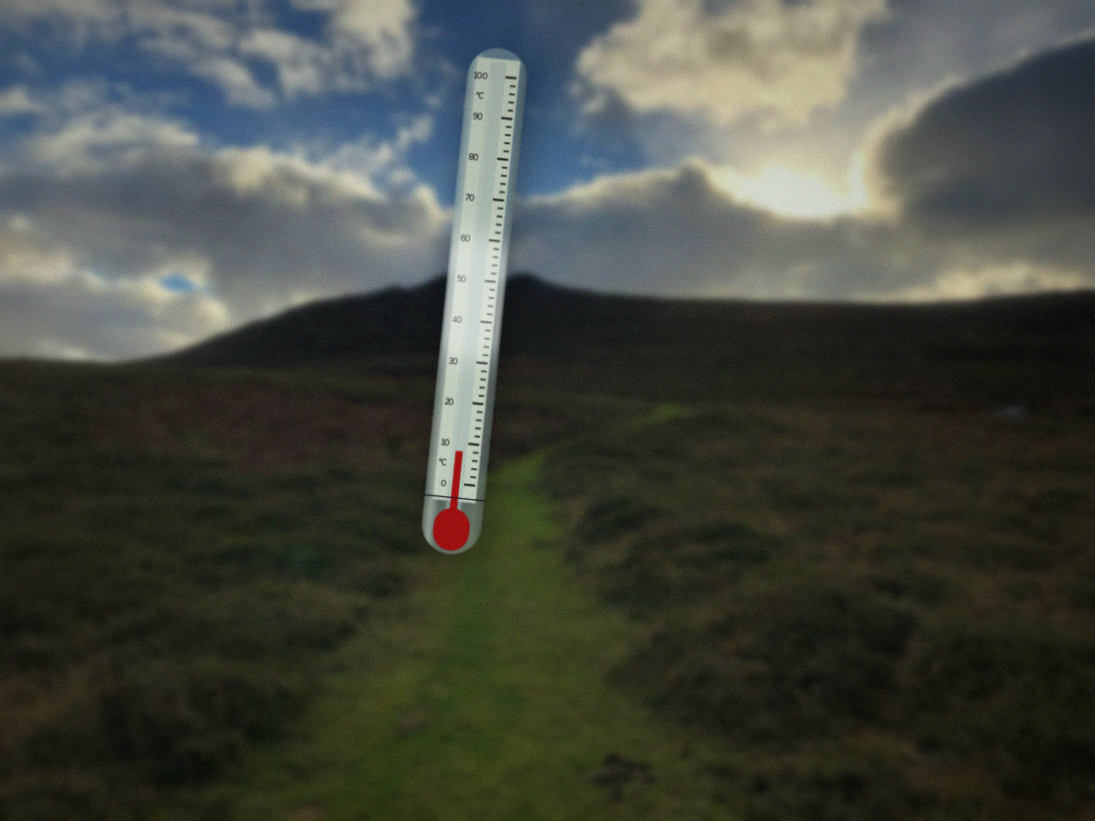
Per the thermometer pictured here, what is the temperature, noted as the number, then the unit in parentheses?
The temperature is 8 (°C)
